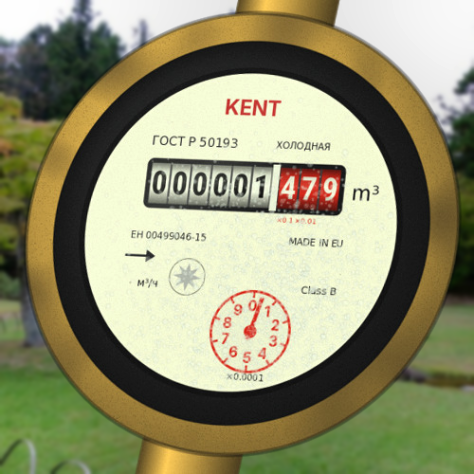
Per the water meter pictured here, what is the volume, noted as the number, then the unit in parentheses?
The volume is 1.4790 (m³)
